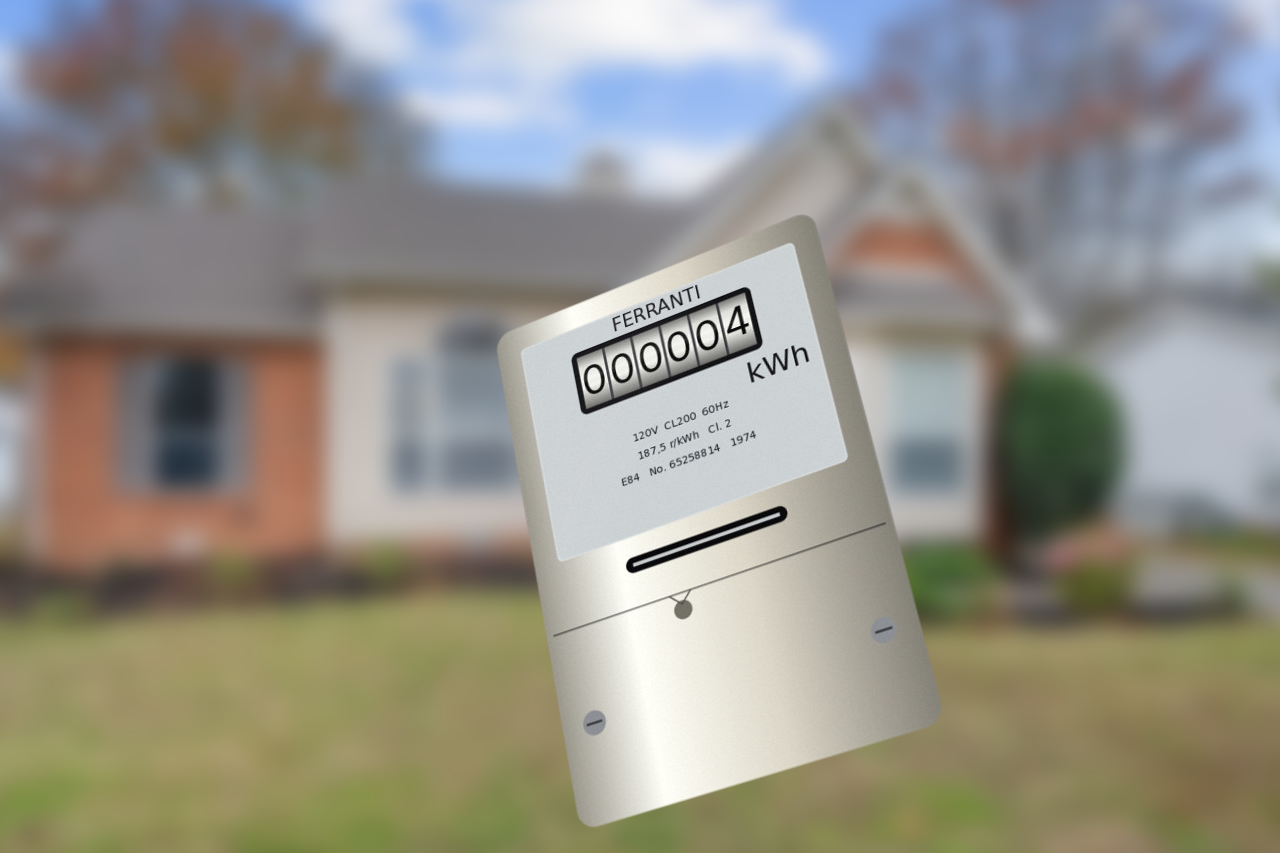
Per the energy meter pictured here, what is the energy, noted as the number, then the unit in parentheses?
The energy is 4 (kWh)
